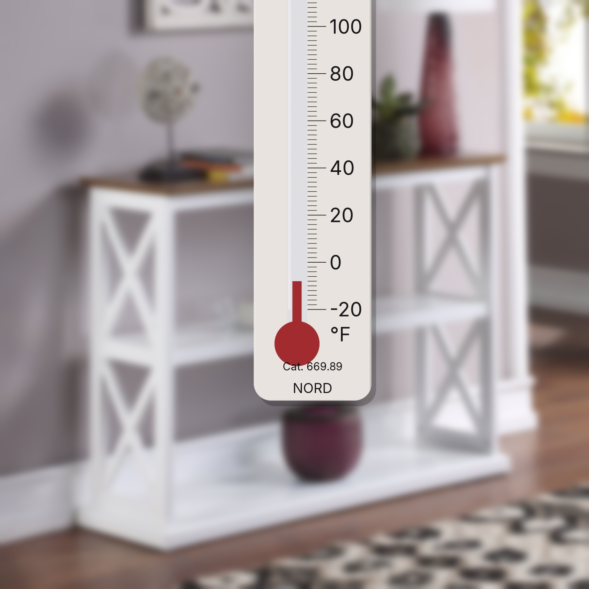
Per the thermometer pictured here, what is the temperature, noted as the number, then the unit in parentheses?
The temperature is -8 (°F)
